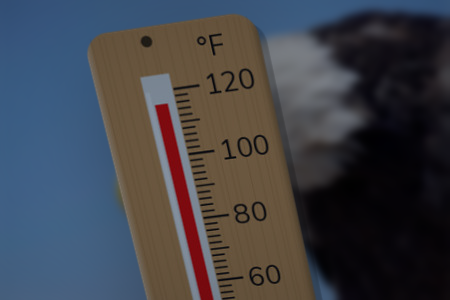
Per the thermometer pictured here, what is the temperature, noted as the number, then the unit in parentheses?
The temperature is 116 (°F)
